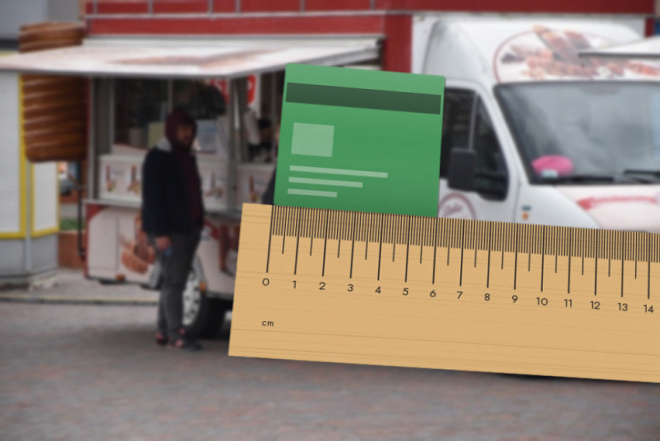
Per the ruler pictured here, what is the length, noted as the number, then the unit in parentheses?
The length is 6 (cm)
